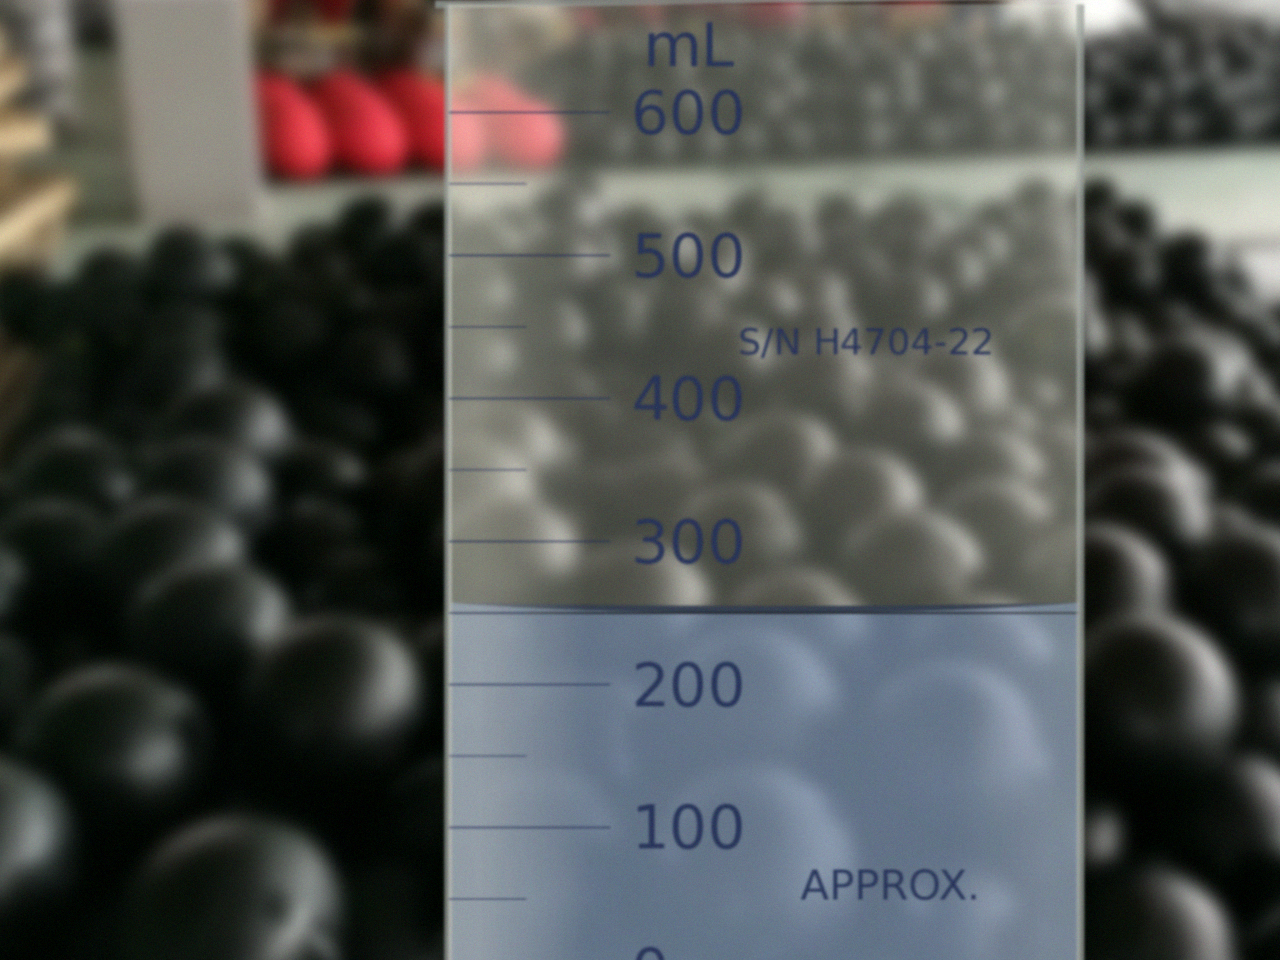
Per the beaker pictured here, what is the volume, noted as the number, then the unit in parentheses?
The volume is 250 (mL)
